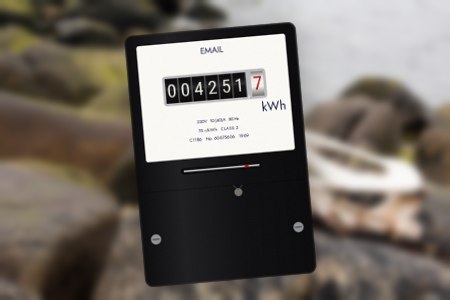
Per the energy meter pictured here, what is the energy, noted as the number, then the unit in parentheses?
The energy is 4251.7 (kWh)
